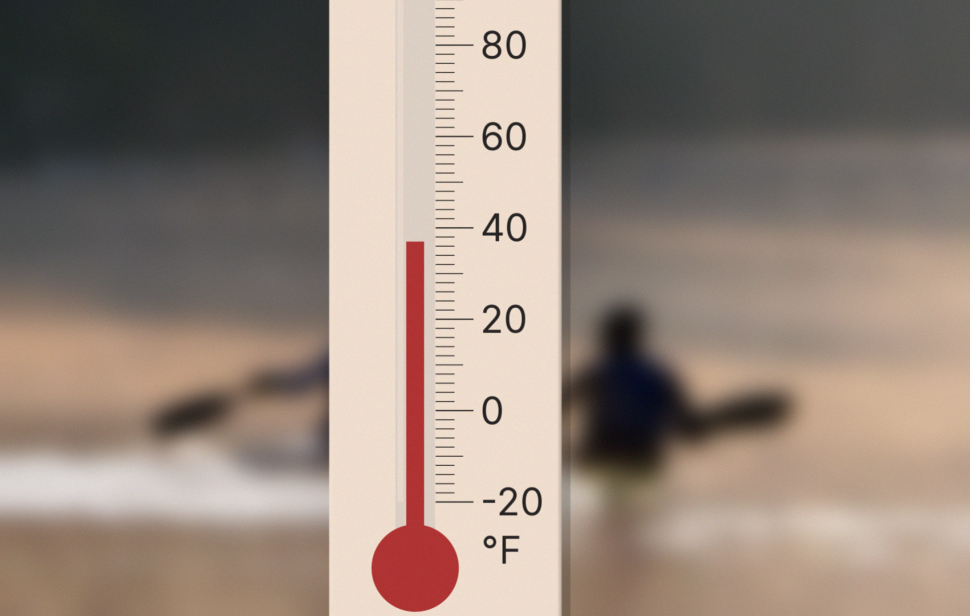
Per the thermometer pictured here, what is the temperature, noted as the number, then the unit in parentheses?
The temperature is 37 (°F)
